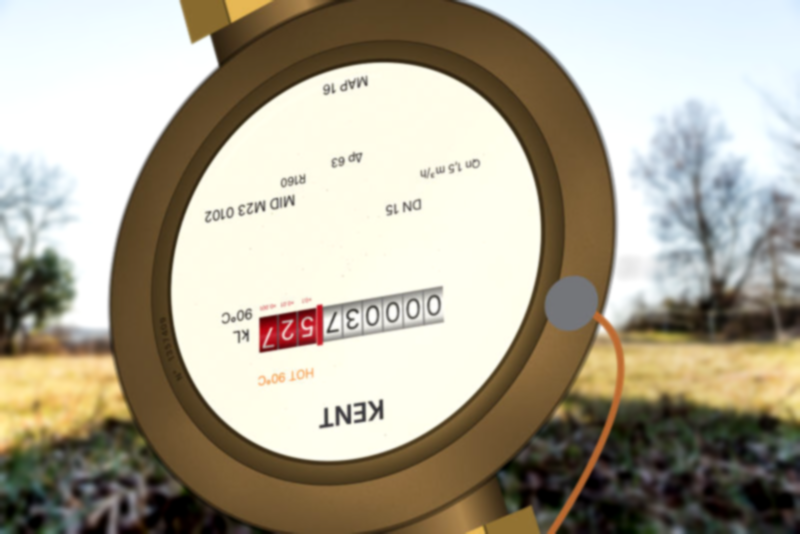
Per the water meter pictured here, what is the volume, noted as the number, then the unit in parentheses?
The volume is 37.527 (kL)
